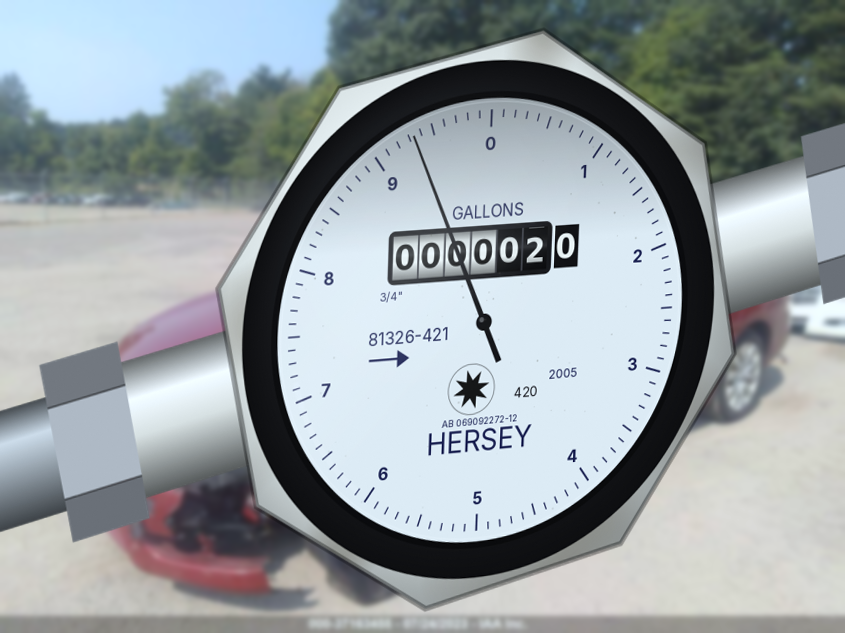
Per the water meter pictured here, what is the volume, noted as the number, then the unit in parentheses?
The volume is 19.3 (gal)
